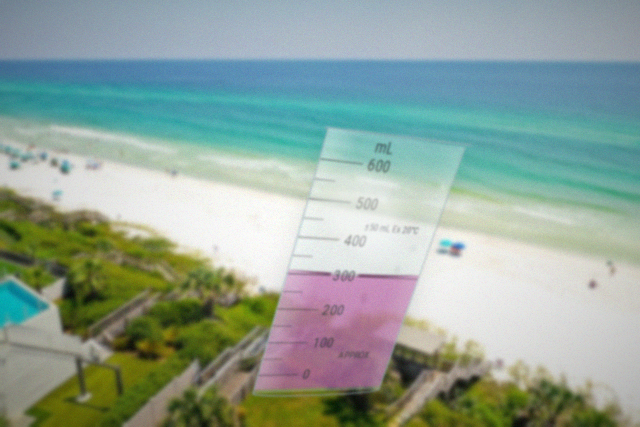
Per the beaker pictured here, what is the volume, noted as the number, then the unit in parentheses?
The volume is 300 (mL)
